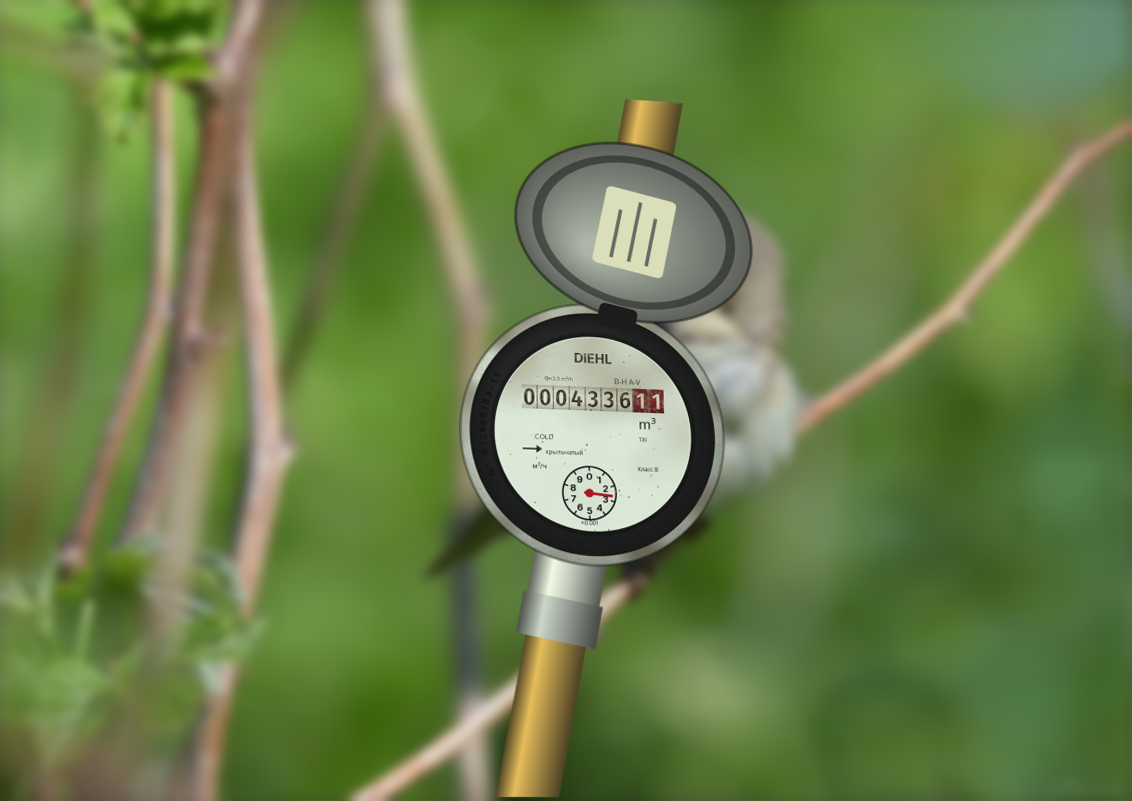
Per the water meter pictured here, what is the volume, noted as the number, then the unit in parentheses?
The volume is 4336.112 (m³)
